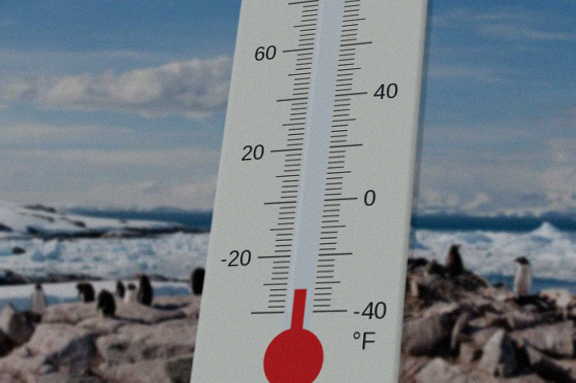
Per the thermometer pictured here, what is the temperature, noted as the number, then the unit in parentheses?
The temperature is -32 (°F)
